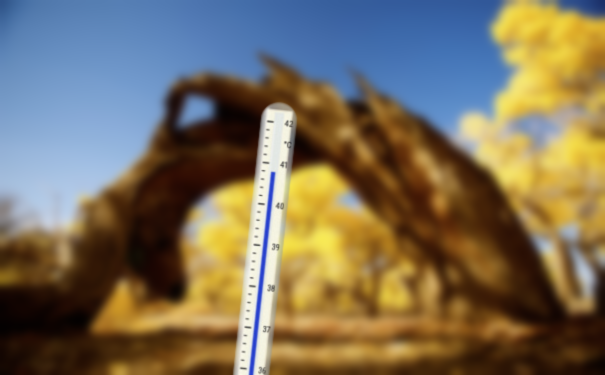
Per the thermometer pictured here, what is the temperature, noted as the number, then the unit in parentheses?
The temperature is 40.8 (°C)
